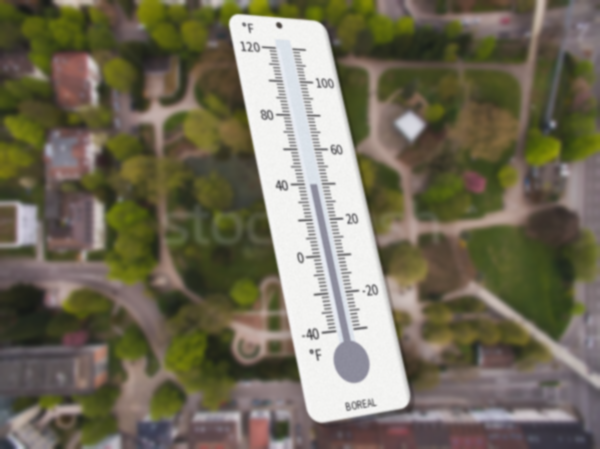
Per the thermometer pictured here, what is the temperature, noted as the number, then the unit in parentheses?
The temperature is 40 (°F)
